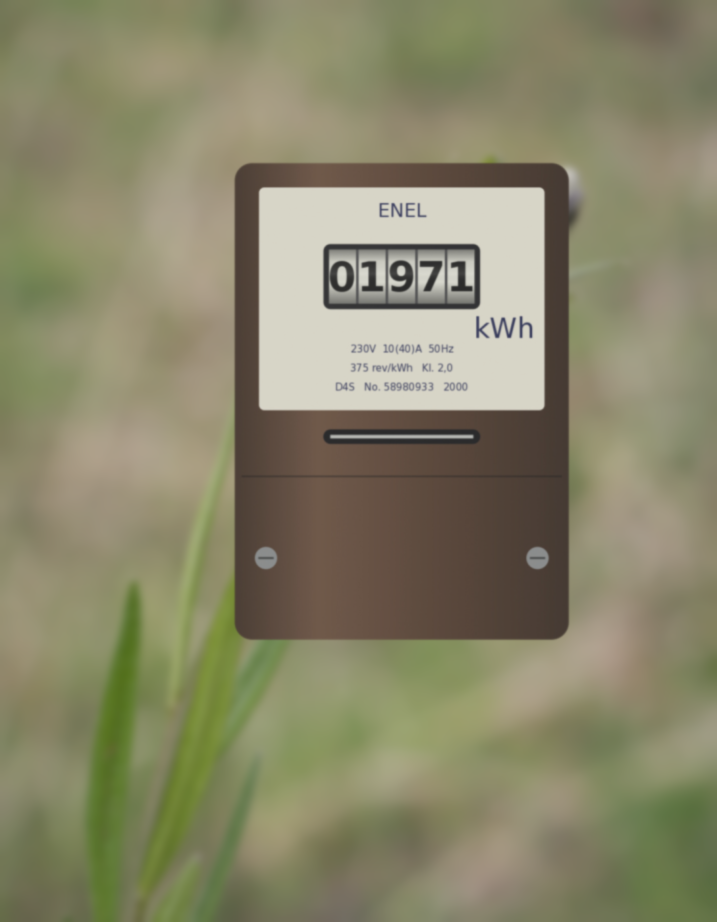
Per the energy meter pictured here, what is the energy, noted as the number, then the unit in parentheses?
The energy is 1971 (kWh)
